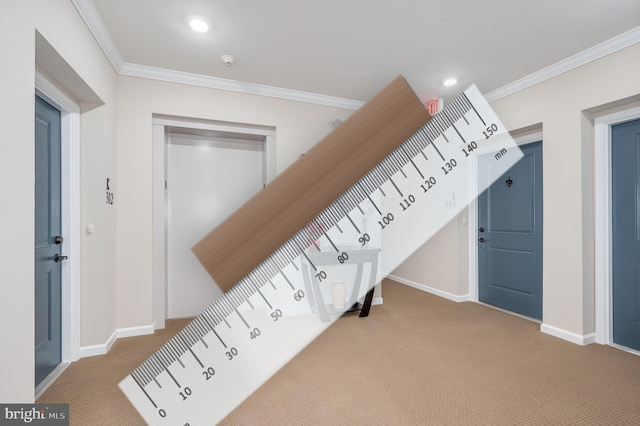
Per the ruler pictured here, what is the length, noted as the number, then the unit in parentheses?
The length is 95 (mm)
